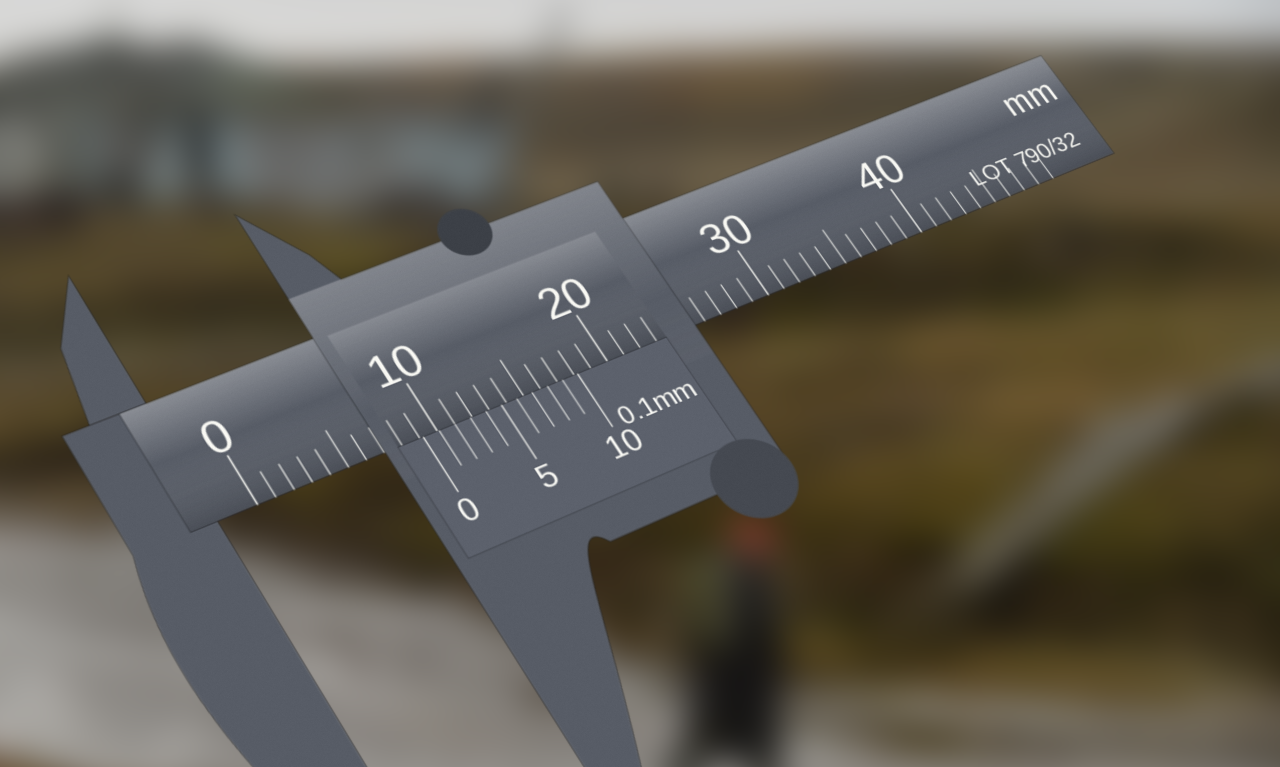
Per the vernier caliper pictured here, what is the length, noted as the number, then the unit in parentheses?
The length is 9.2 (mm)
